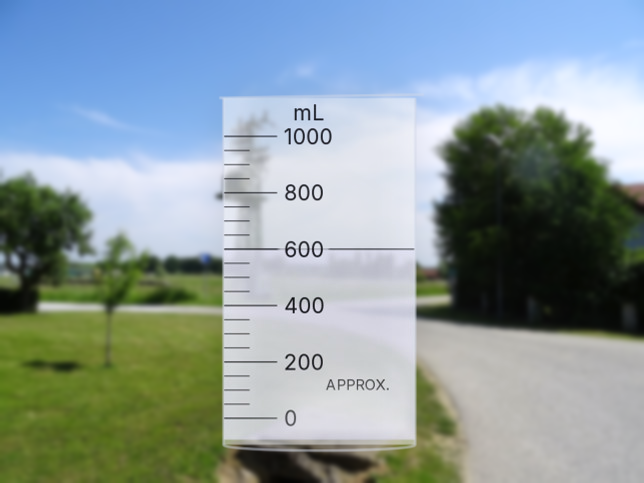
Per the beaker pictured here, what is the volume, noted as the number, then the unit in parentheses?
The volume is 600 (mL)
